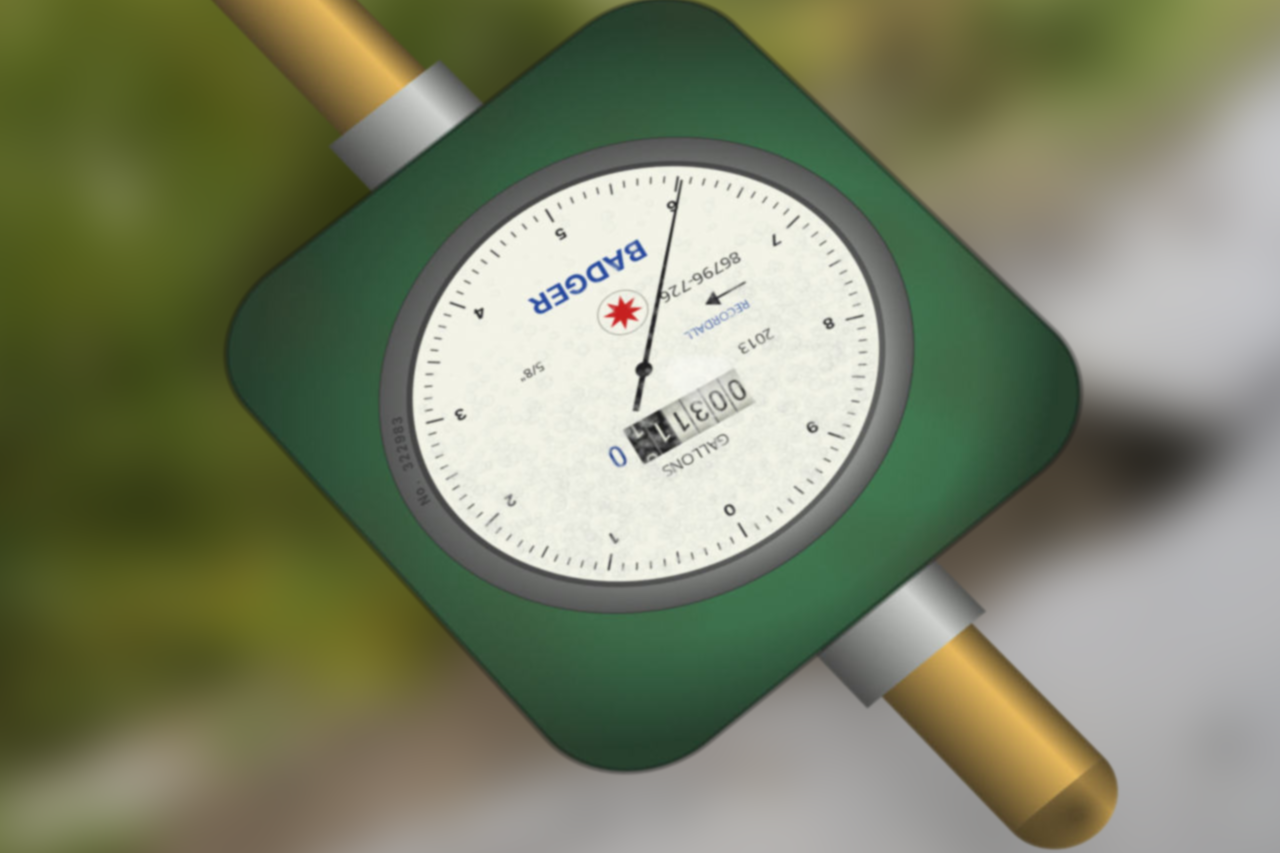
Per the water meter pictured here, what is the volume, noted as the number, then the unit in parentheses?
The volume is 31106.0 (gal)
